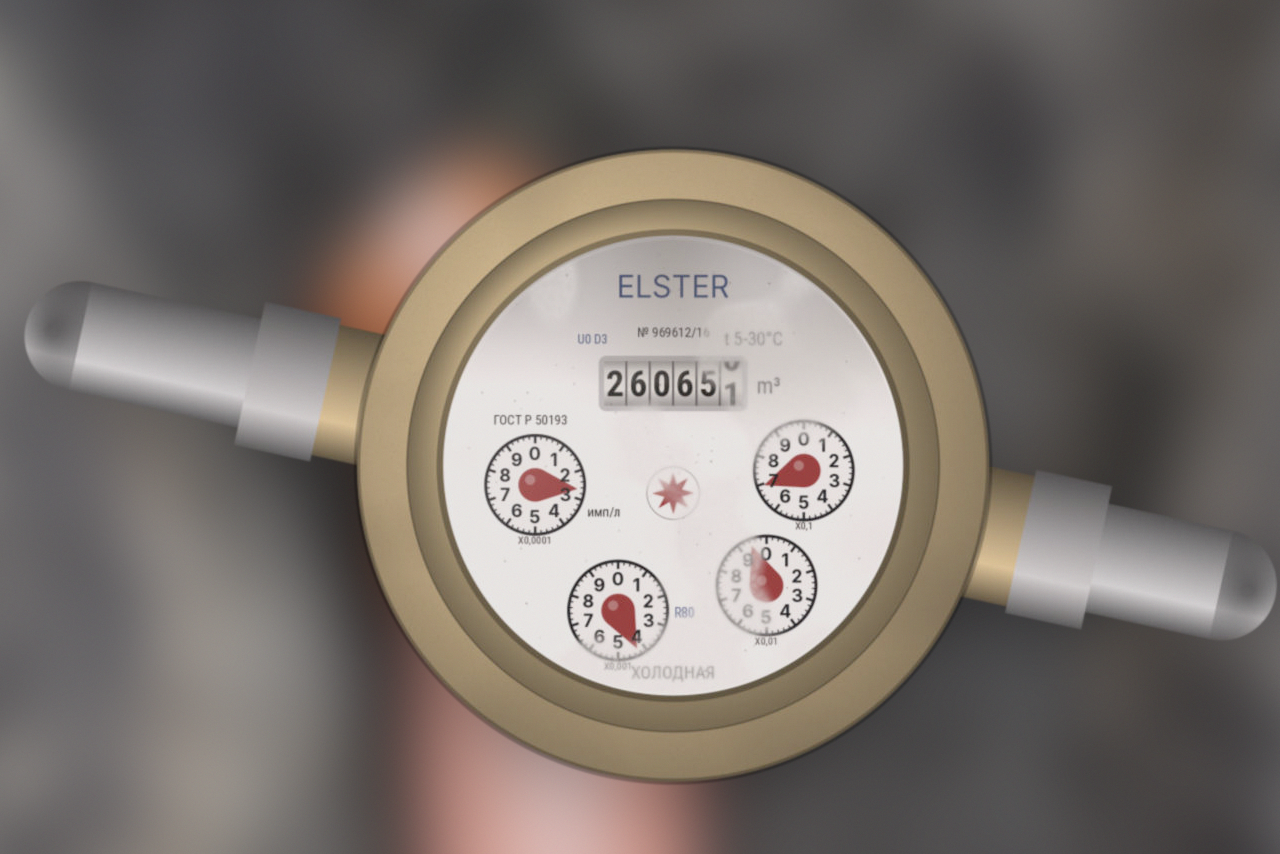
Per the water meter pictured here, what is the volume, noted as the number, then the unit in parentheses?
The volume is 260650.6942 (m³)
